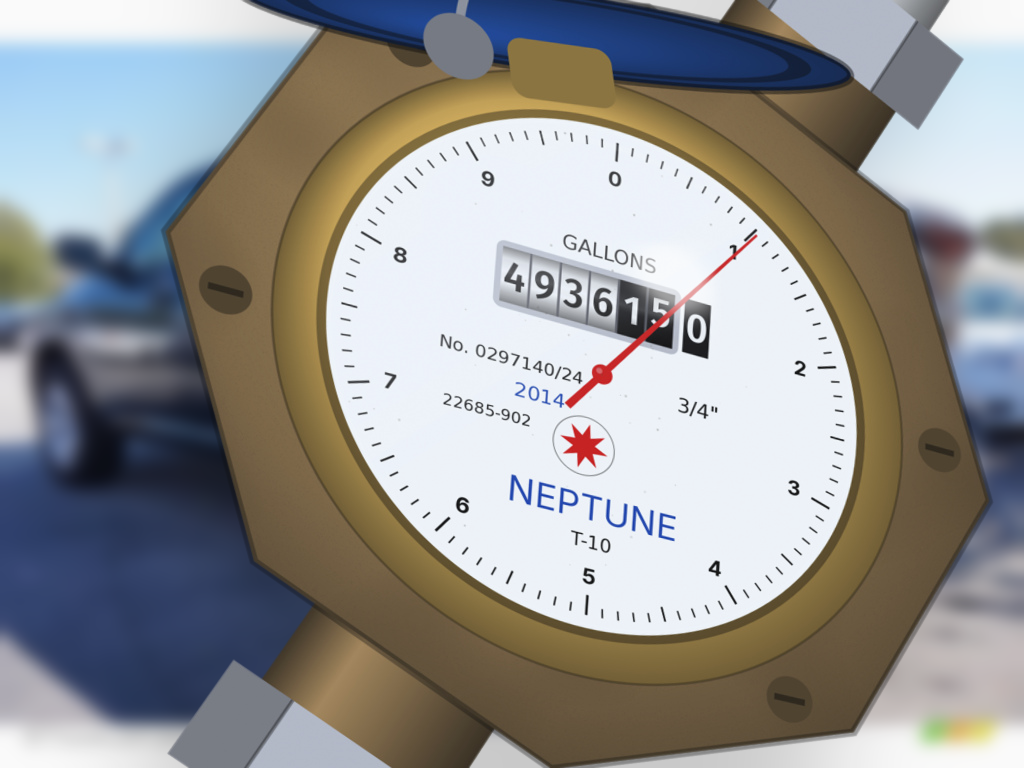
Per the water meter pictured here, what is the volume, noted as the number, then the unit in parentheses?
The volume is 4936151.0 (gal)
